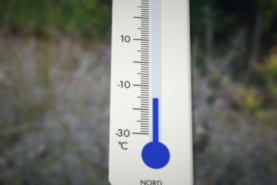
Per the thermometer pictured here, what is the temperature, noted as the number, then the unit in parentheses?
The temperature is -15 (°C)
